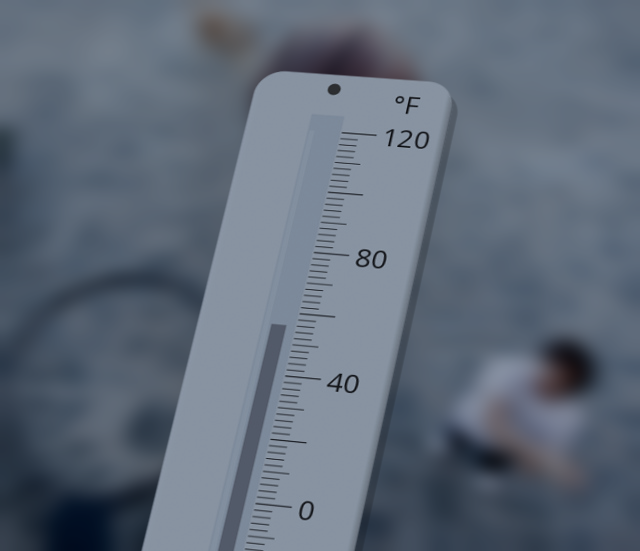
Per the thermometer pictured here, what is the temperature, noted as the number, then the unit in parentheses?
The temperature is 56 (°F)
